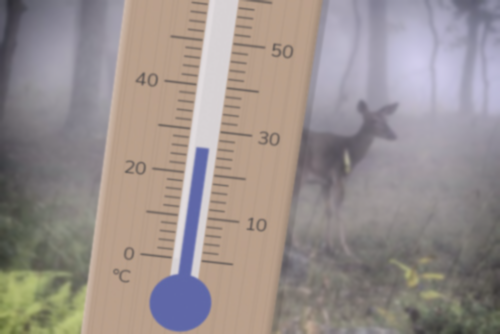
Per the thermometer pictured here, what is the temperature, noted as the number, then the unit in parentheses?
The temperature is 26 (°C)
